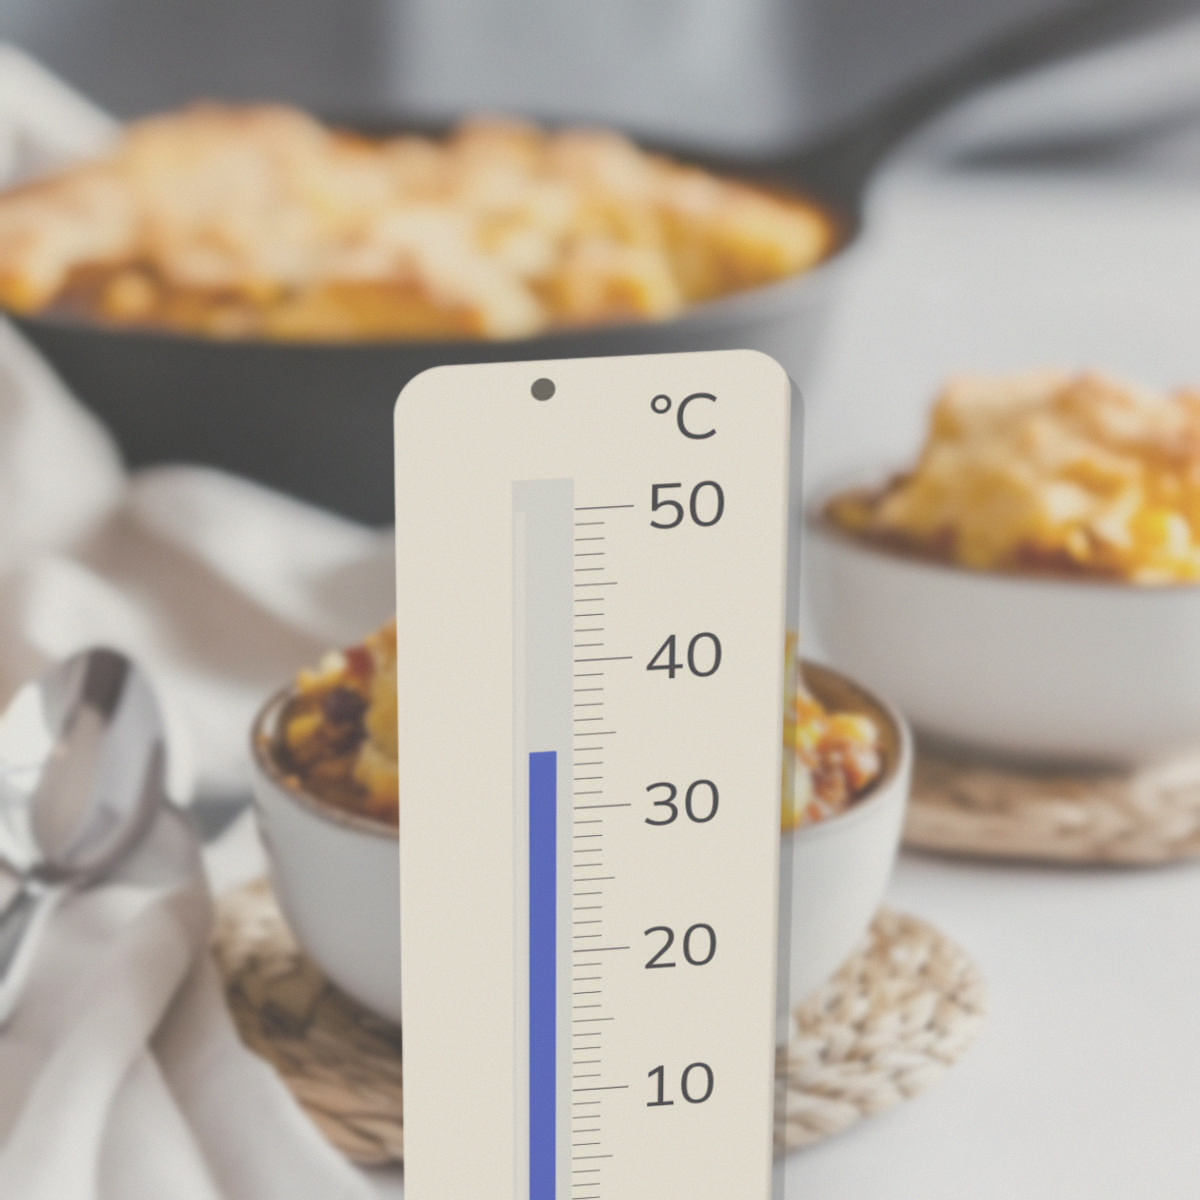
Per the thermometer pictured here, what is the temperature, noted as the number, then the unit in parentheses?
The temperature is 34 (°C)
